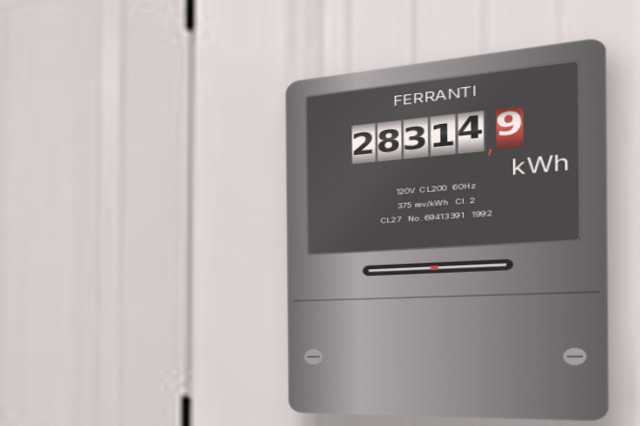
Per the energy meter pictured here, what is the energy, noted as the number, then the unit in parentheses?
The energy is 28314.9 (kWh)
